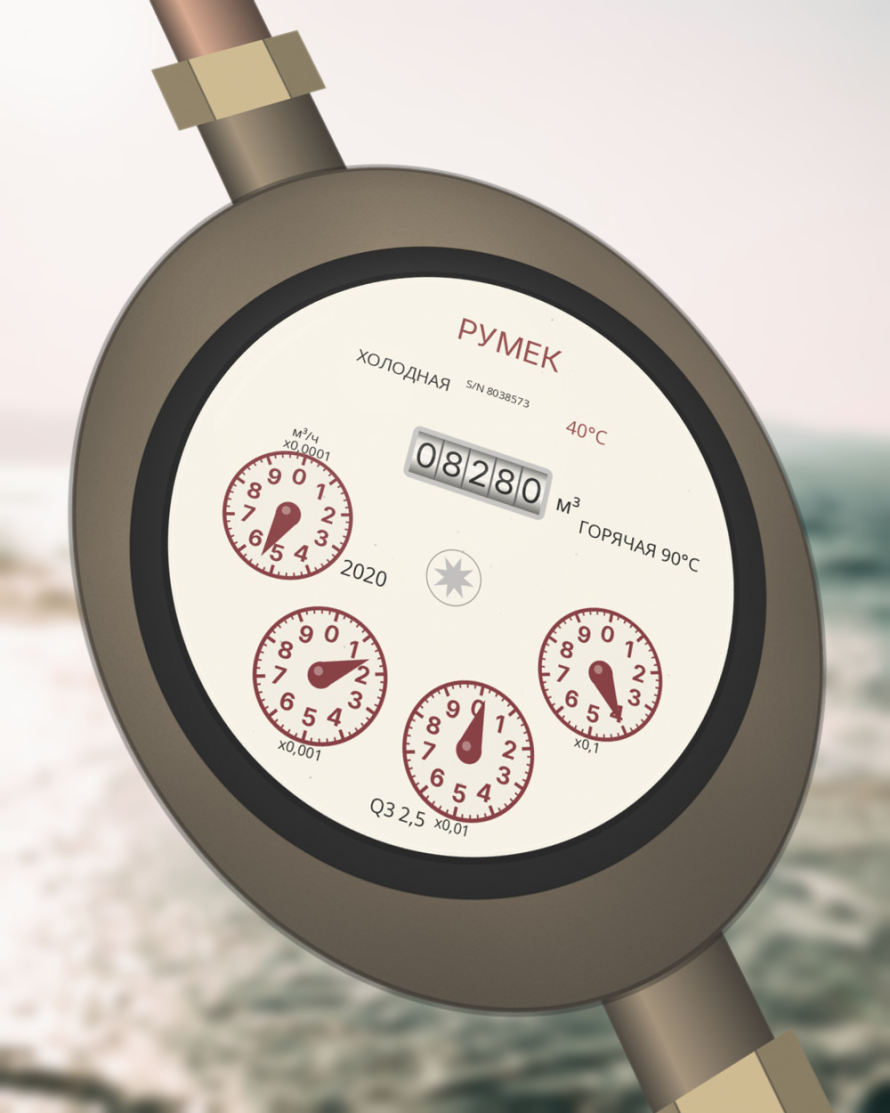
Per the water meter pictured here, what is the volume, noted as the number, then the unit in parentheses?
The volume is 8280.4015 (m³)
